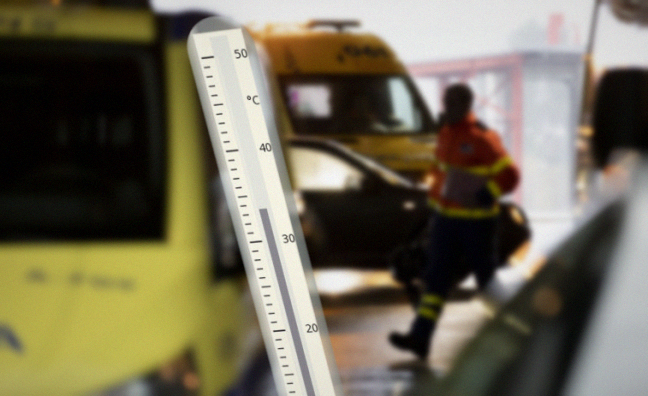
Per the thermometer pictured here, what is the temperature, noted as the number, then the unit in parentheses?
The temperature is 33.5 (°C)
